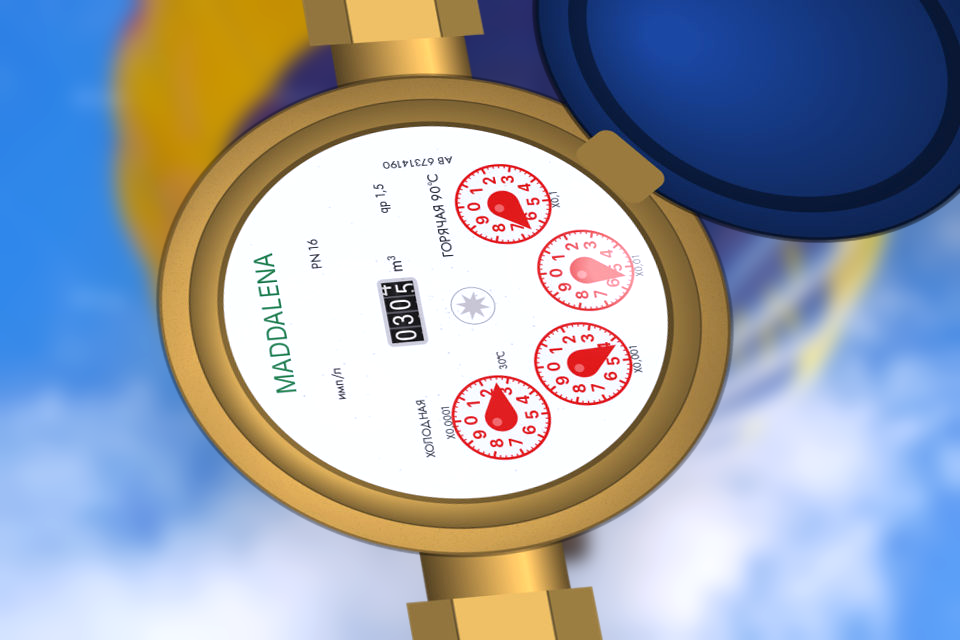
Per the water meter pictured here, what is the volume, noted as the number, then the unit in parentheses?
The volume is 304.6542 (m³)
